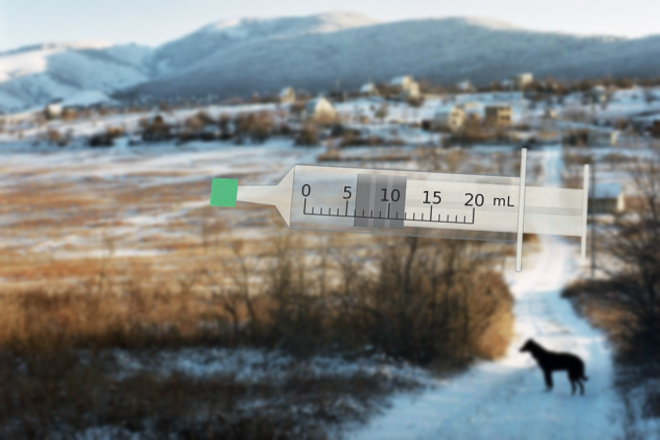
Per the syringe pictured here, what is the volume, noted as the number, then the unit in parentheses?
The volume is 6 (mL)
